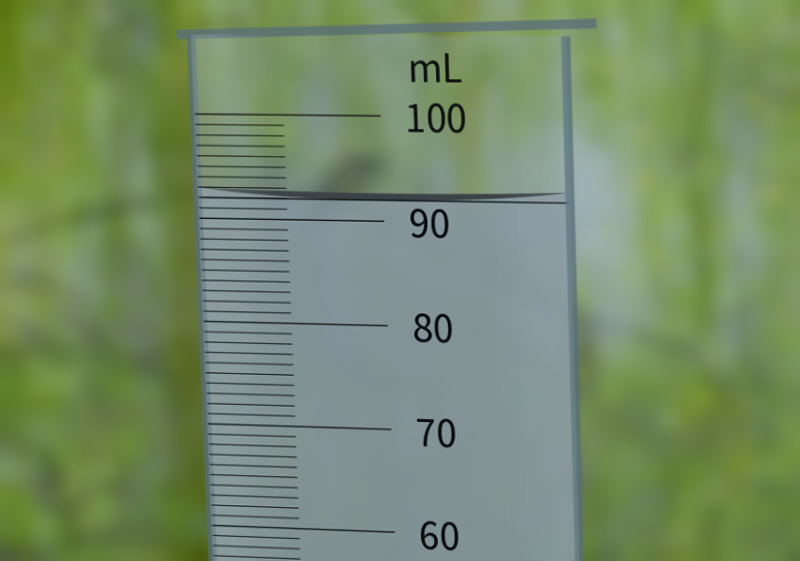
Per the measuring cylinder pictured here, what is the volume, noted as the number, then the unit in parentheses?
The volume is 92 (mL)
